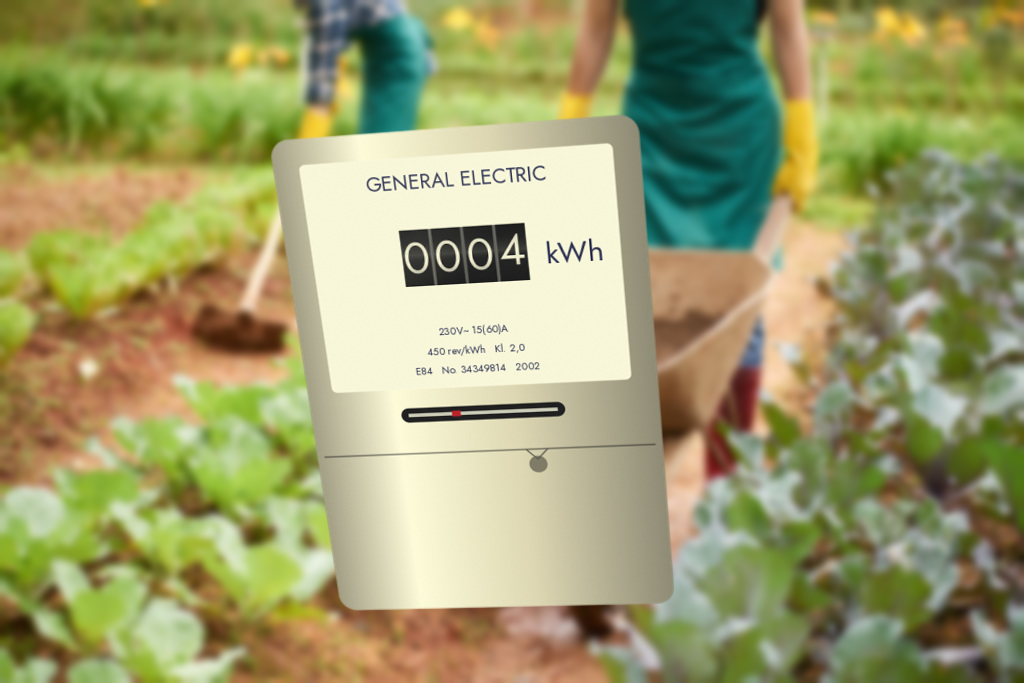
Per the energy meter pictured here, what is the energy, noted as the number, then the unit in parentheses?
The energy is 4 (kWh)
